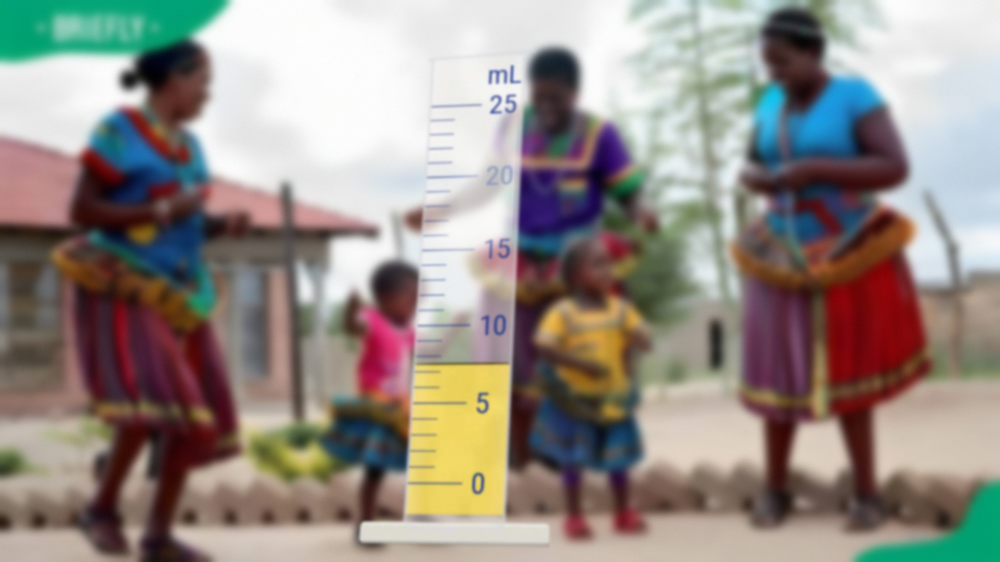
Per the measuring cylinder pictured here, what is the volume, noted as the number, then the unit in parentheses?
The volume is 7.5 (mL)
